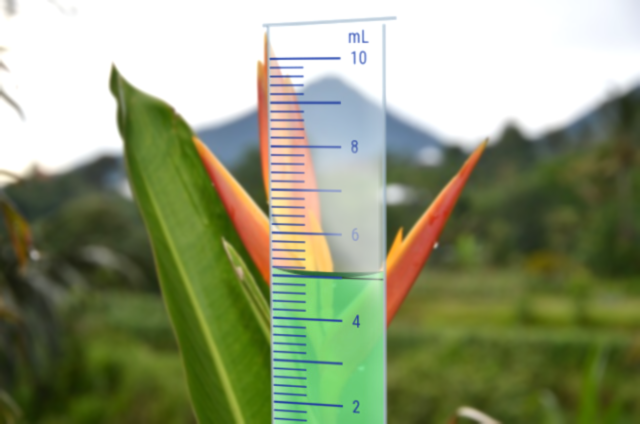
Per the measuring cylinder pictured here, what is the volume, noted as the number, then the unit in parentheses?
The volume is 5 (mL)
